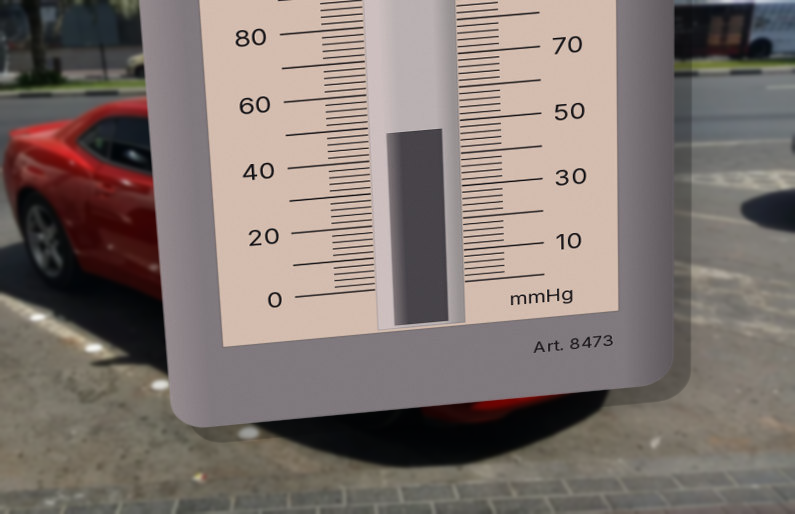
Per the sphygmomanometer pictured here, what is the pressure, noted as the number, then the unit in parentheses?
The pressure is 48 (mmHg)
